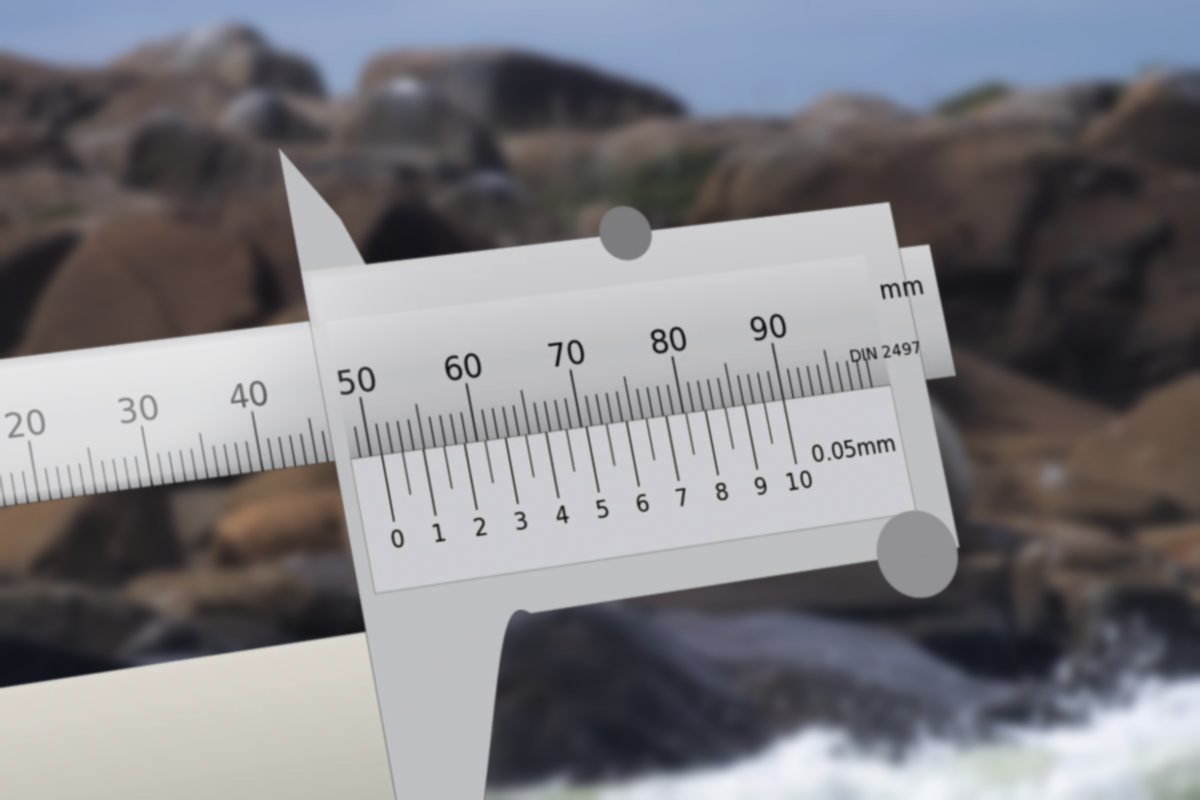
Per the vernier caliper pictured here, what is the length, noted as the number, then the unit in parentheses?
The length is 51.0 (mm)
